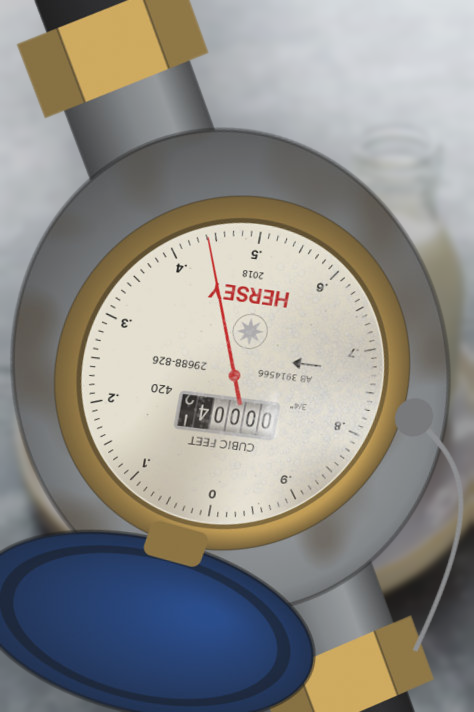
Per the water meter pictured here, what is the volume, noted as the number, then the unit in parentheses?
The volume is 41.44 (ft³)
